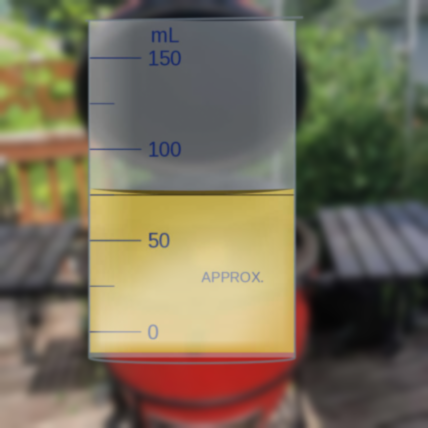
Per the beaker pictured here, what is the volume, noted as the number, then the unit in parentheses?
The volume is 75 (mL)
